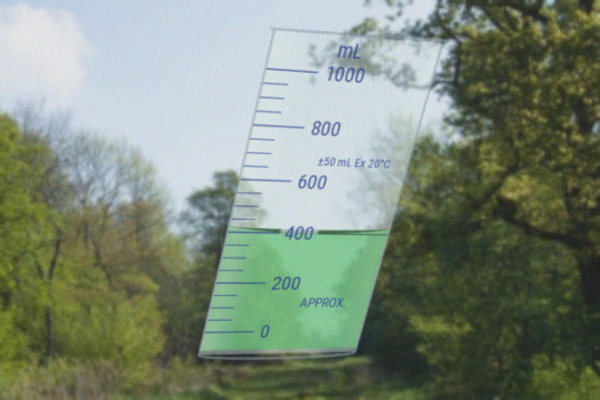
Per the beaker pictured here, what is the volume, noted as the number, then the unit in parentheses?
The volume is 400 (mL)
